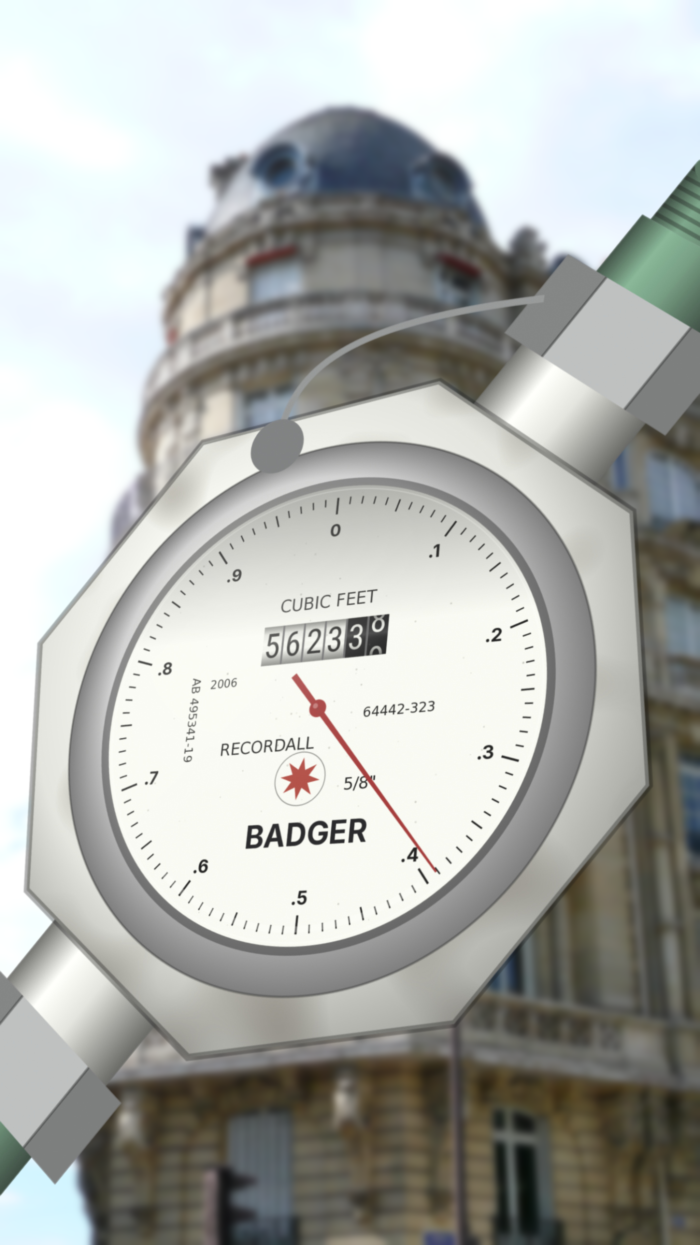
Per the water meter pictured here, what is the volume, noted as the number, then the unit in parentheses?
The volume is 562338.39 (ft³)
